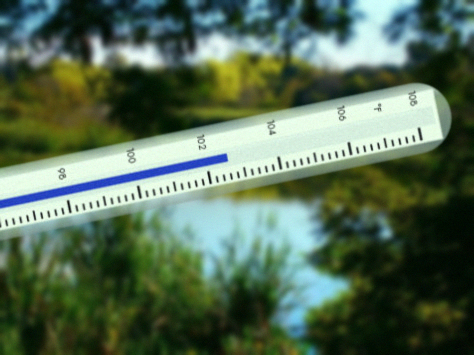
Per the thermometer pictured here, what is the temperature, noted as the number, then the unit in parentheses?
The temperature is 102.6 (°F)
